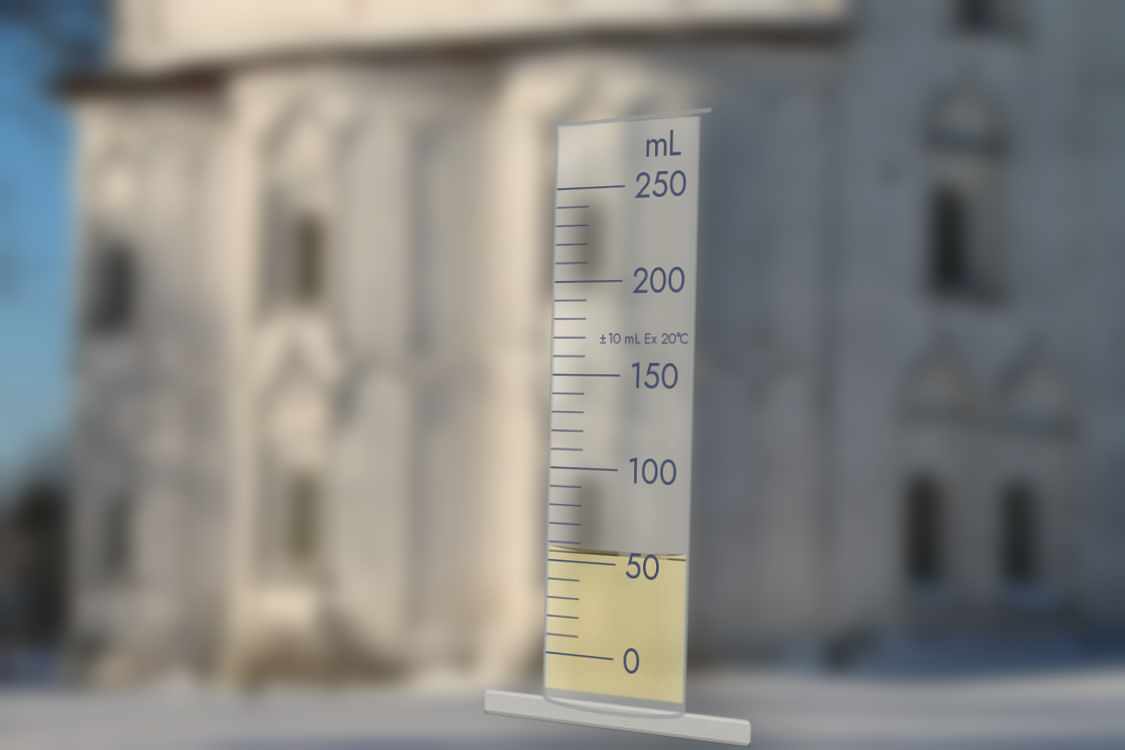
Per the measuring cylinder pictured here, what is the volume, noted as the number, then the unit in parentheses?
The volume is 55 (mL)
